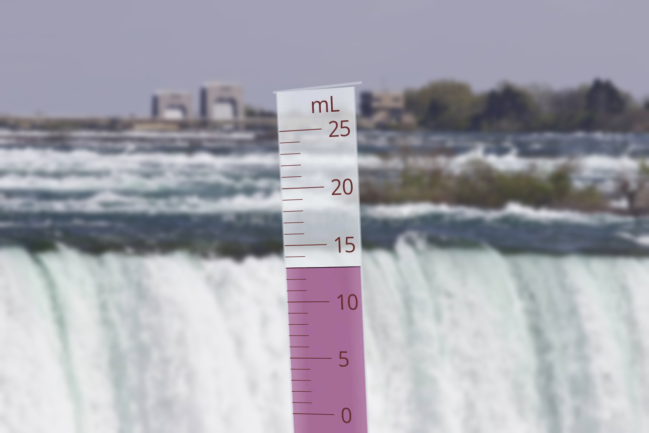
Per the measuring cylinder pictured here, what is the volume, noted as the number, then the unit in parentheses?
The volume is 13 (mL)
